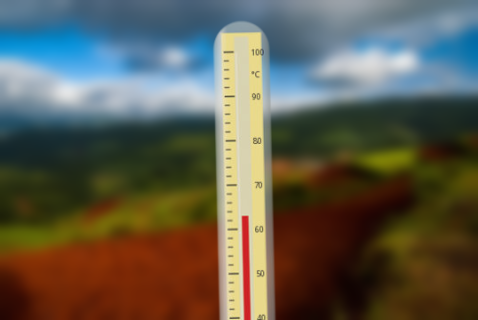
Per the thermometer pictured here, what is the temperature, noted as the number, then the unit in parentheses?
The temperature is 63 (°C)
